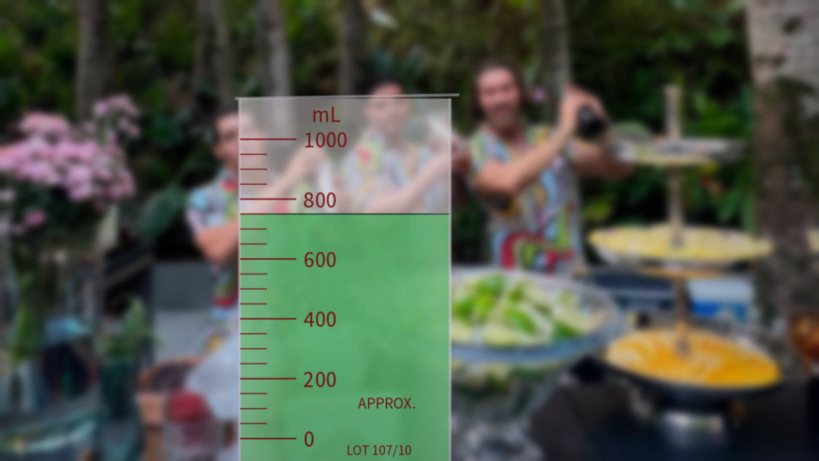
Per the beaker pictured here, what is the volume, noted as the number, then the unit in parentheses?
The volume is 750 (mL)
